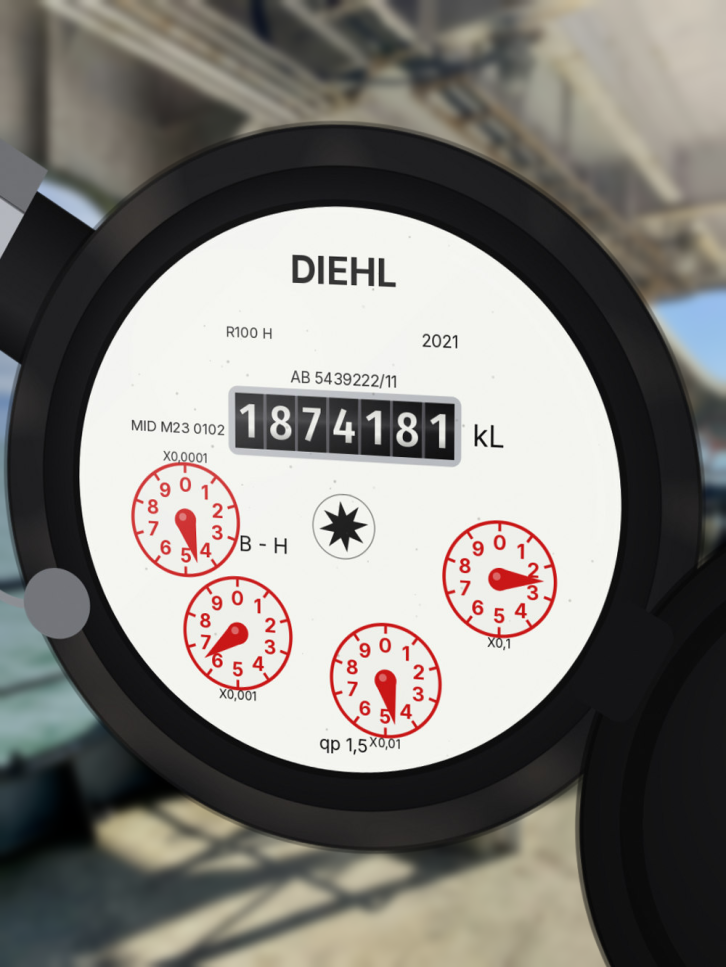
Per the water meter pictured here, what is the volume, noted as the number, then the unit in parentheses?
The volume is 1874181.2464 (kL)
